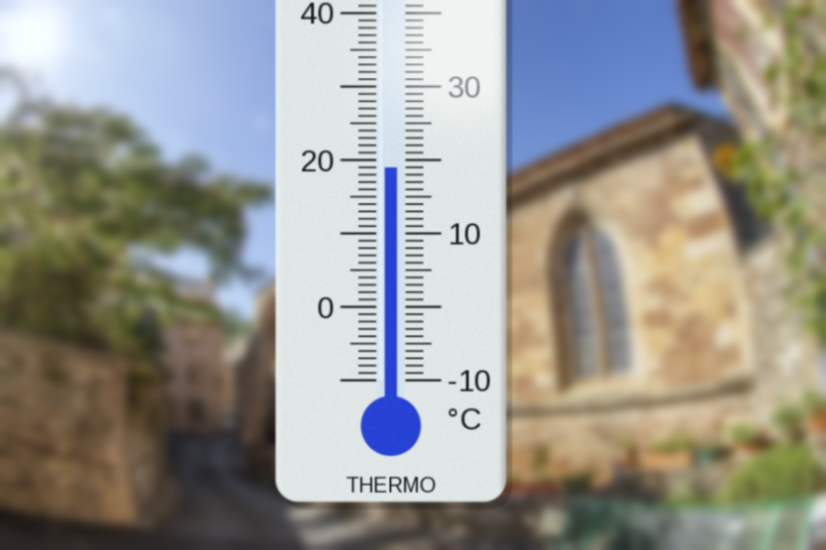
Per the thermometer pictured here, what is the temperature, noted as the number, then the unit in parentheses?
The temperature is 19 (°C)
